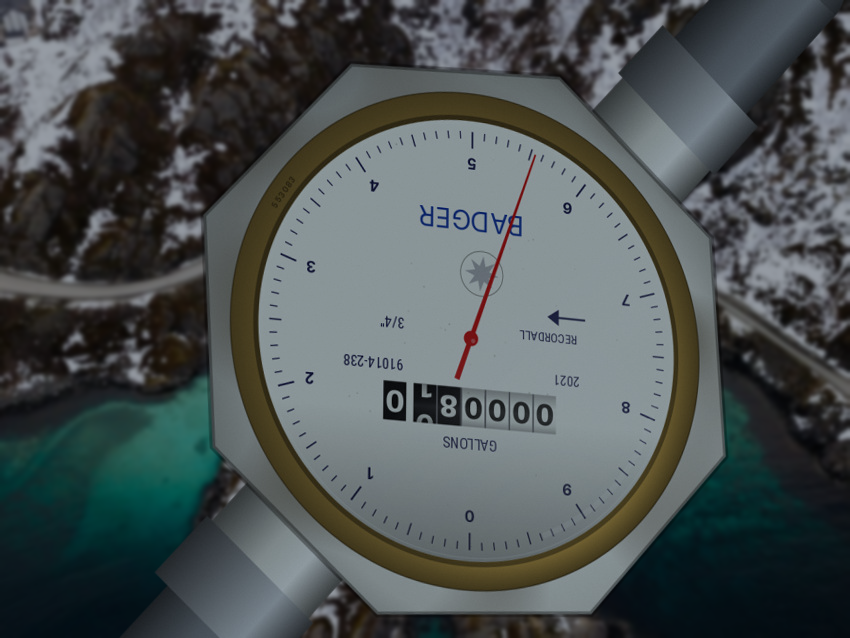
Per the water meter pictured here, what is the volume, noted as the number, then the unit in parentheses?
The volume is 805.5 (gal)
